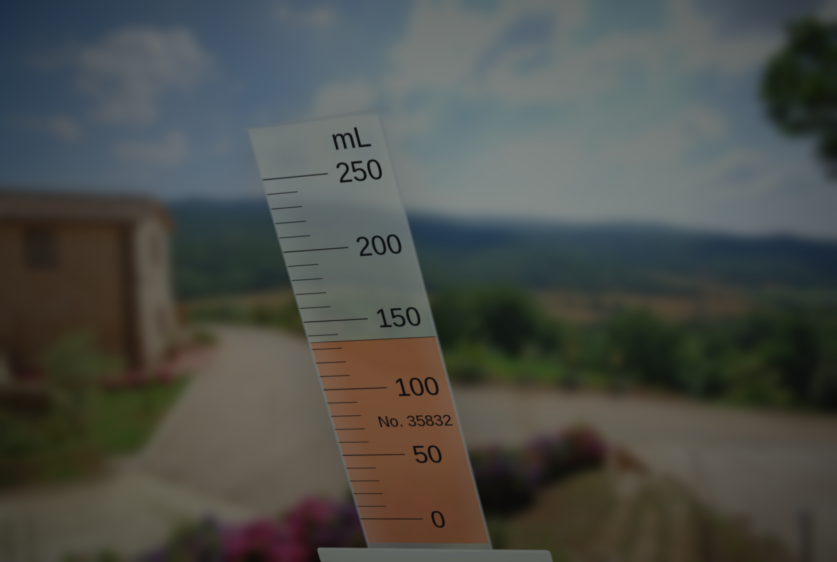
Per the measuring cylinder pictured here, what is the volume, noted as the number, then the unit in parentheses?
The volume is 135 (mL)
